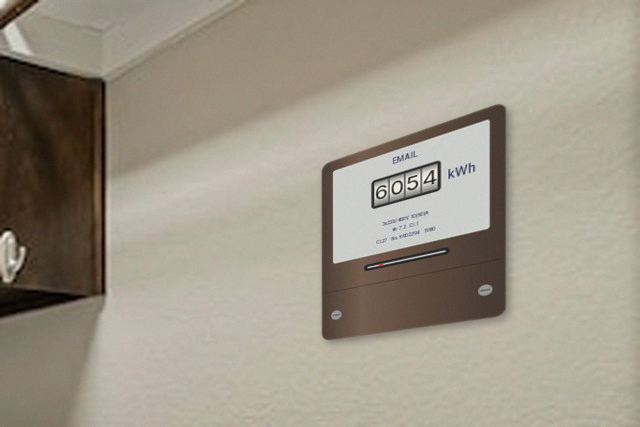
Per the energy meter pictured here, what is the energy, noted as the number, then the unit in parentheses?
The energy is 6054 (kWh)
